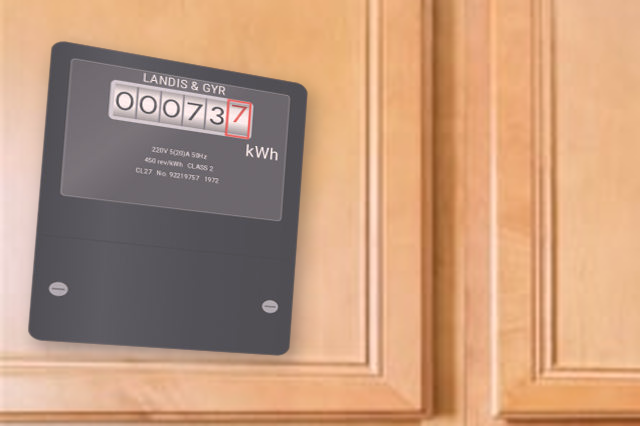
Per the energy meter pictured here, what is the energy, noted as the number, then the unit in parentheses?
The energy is 73.7 (kWh)
